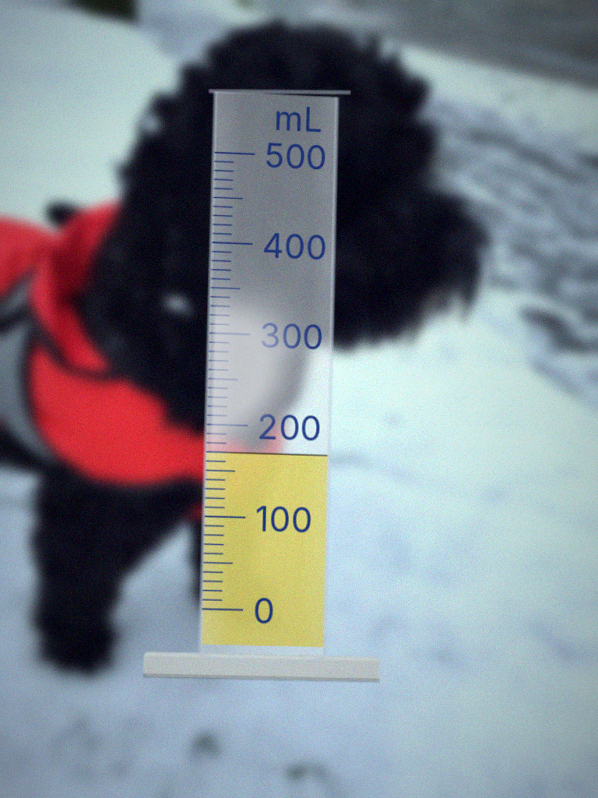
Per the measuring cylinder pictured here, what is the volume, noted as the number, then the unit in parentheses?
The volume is 170 (mL)
